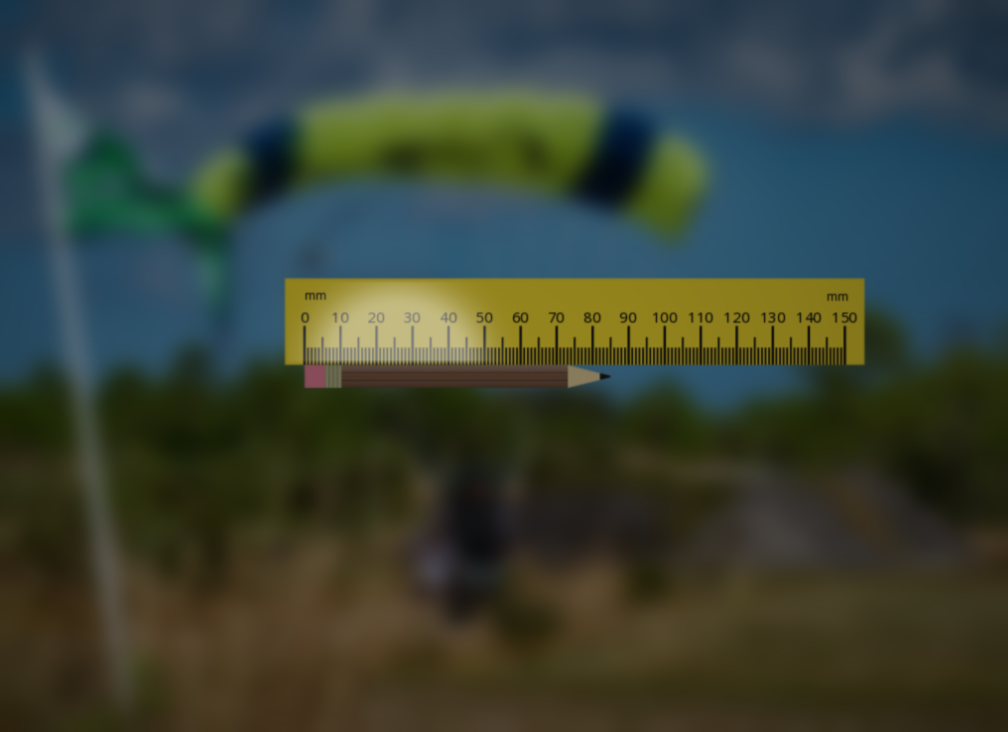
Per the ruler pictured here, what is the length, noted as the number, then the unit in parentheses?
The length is 85 (mm)
